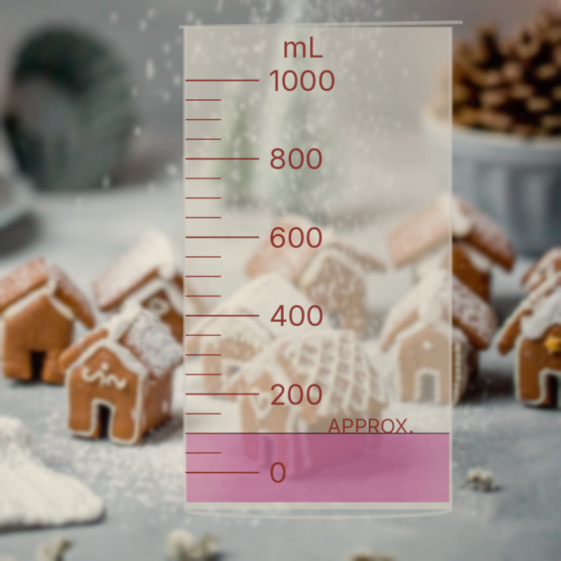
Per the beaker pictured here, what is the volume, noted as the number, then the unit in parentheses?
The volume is 100 (mL)
